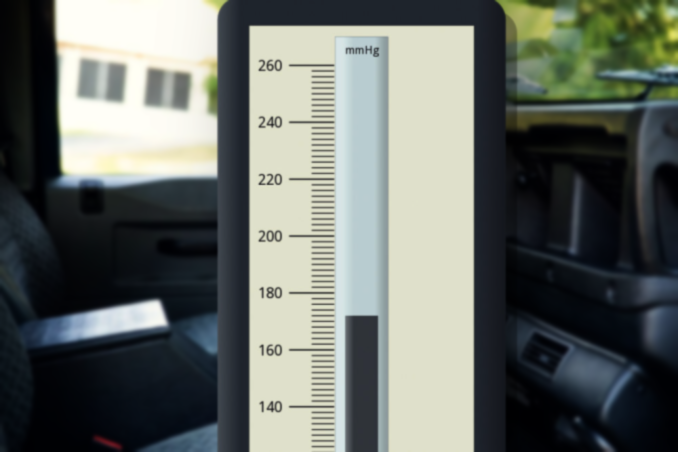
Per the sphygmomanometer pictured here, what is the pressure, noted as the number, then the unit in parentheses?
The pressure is 172 (mmHg)
